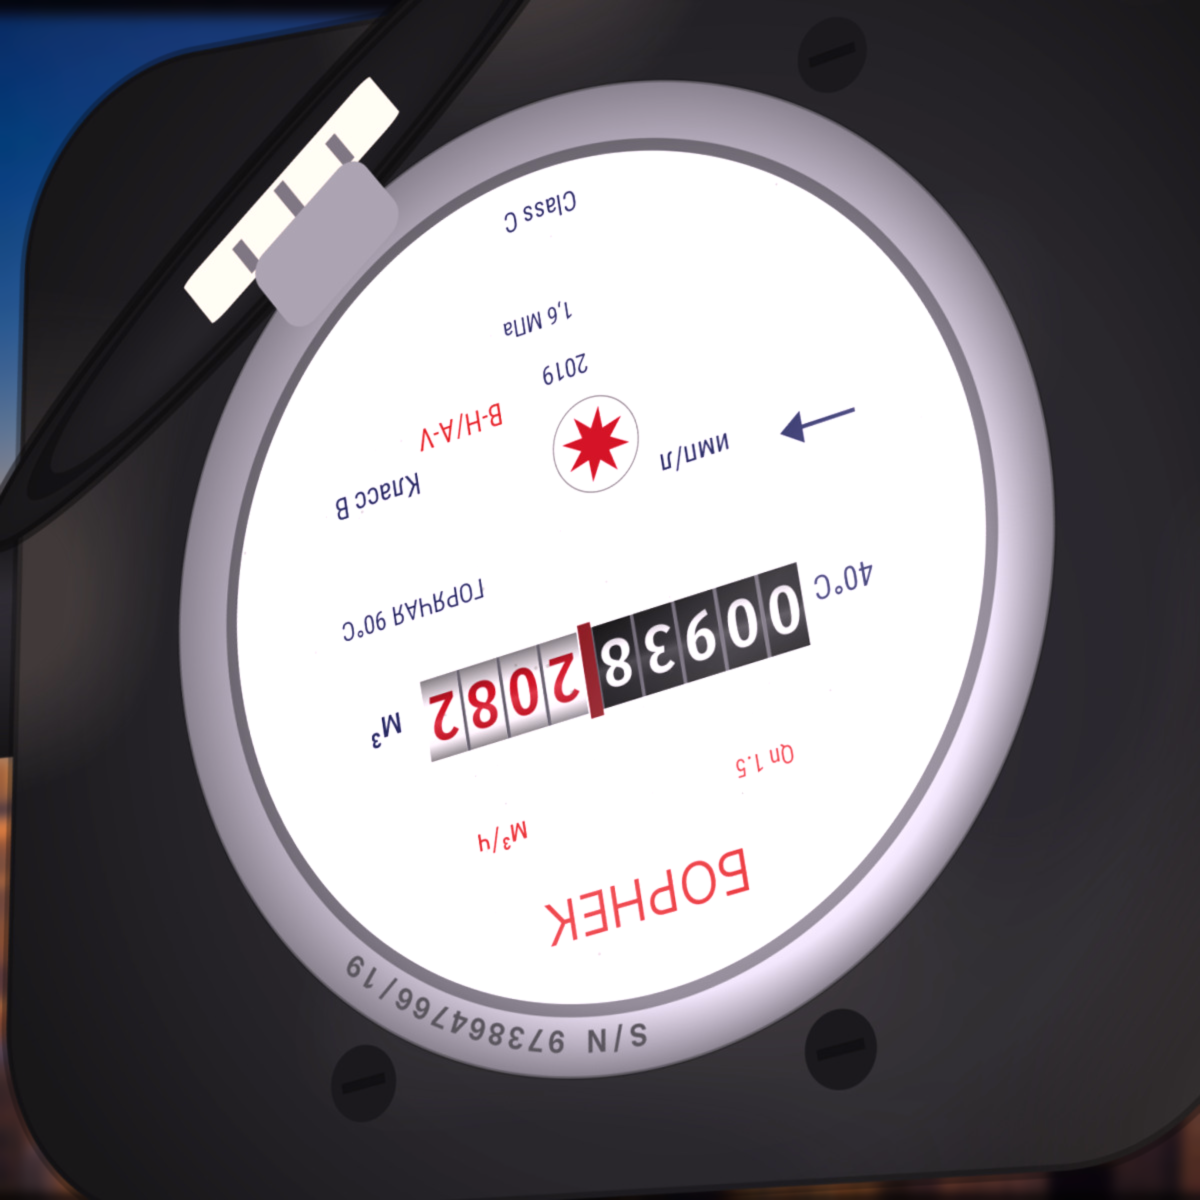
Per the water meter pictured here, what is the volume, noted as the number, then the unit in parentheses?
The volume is 938.2082 (m³)
